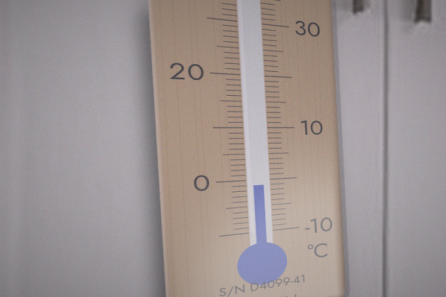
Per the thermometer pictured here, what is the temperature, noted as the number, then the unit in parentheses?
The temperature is -1 (°C)
